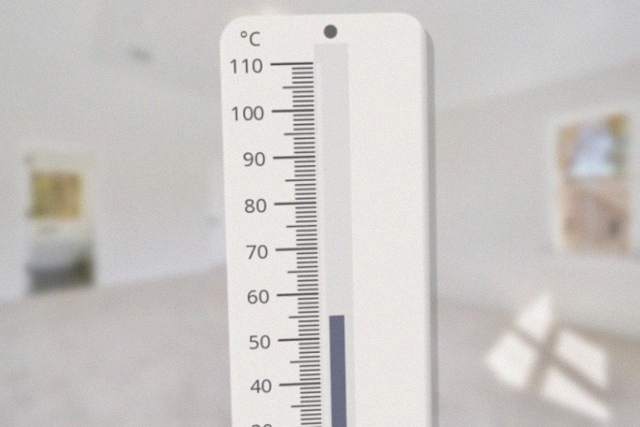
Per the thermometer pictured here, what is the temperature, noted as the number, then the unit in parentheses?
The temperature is 55 (°C)
